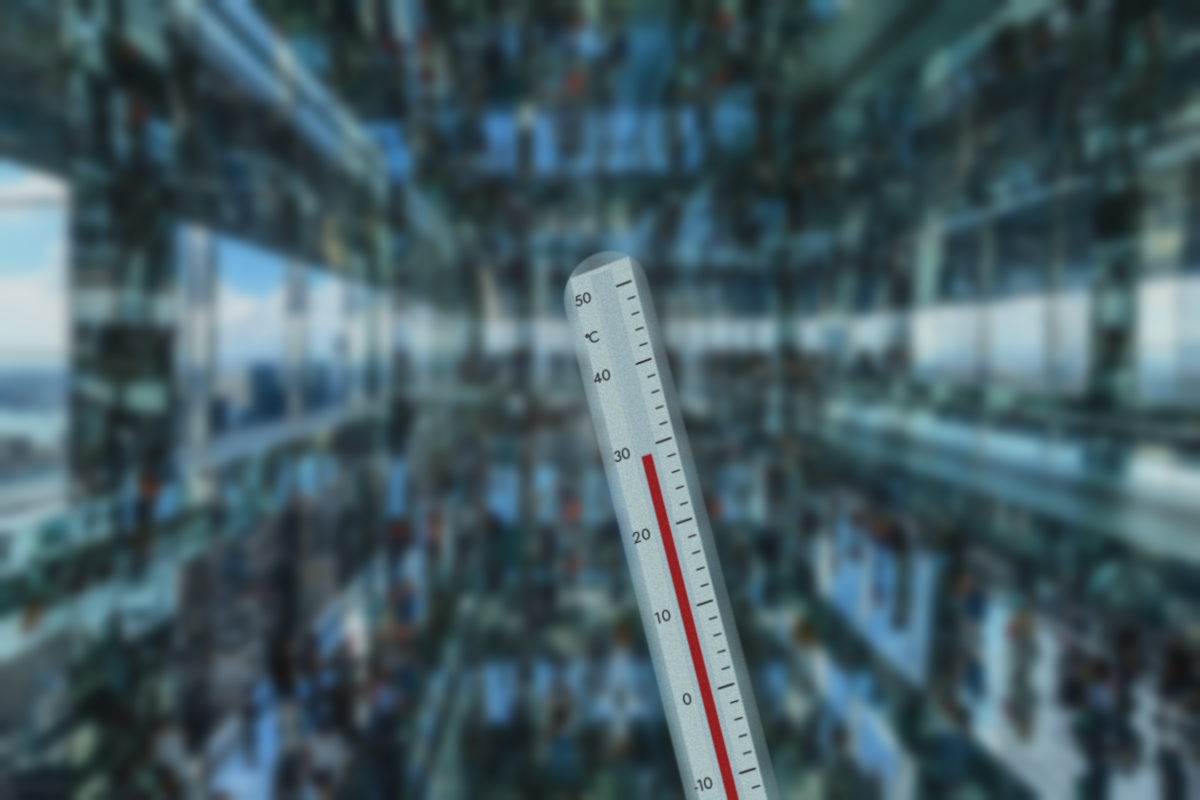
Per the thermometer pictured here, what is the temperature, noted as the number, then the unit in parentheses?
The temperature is 29 (°C)
